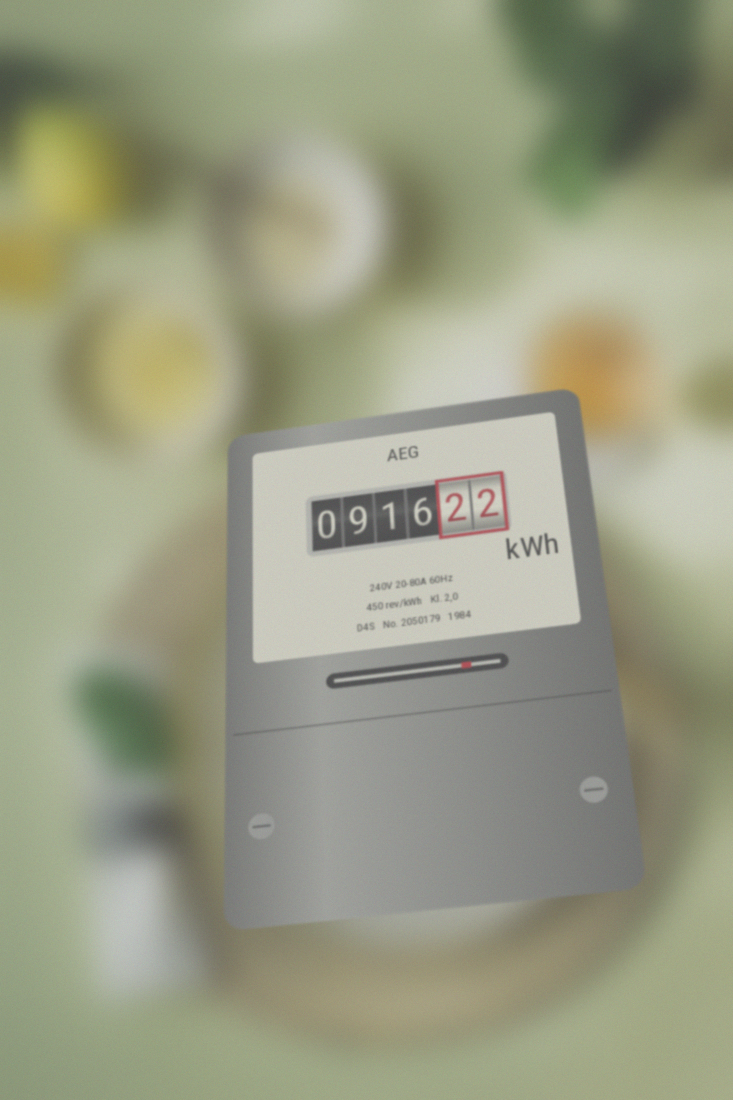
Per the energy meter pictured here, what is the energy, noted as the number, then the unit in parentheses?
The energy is 916.22 (kWh)
